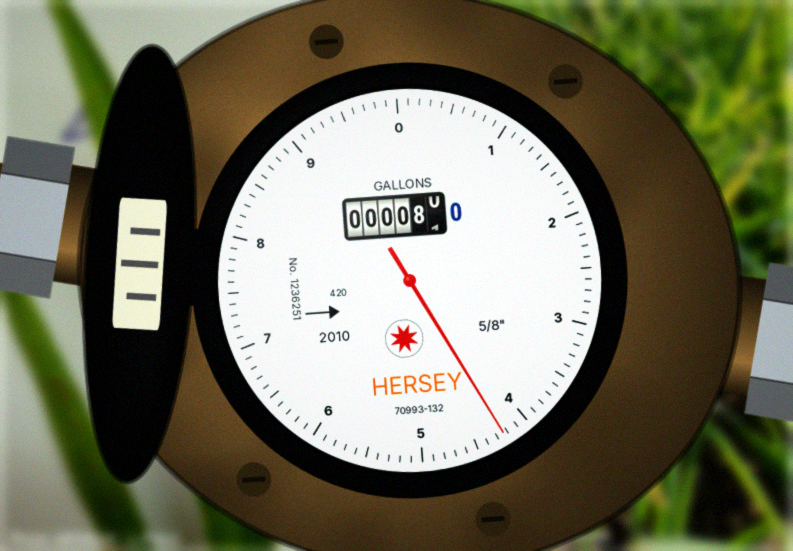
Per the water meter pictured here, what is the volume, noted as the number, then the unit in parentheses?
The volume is 804.2 (gal)
